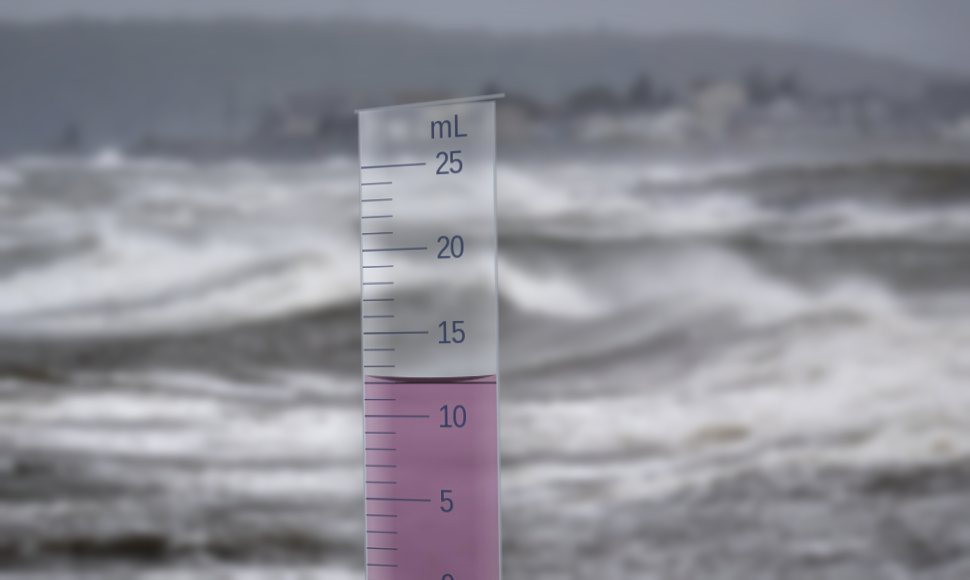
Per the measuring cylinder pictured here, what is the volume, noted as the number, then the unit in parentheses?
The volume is 12 (mL)
